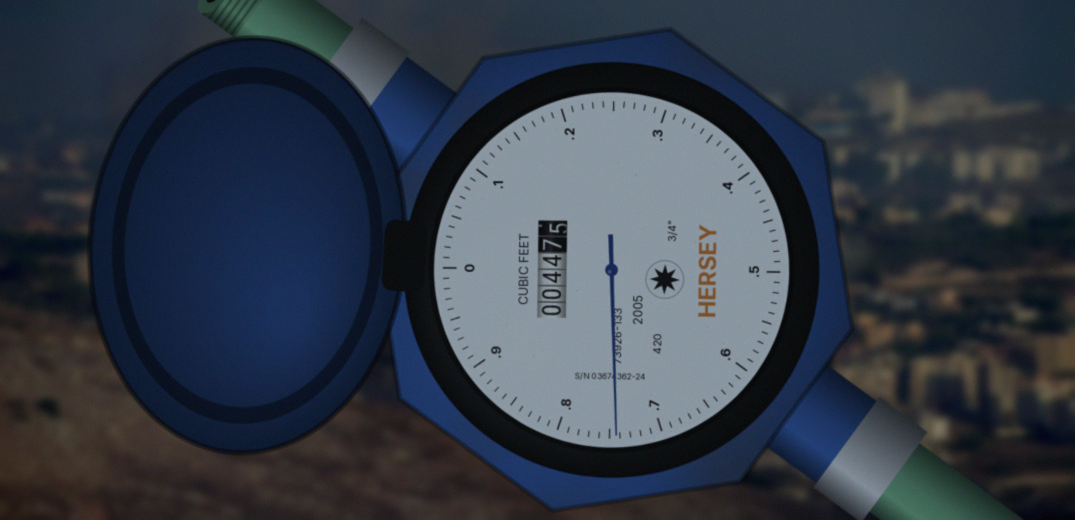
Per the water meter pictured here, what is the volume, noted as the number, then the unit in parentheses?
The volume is 4474.74 (ft³)
